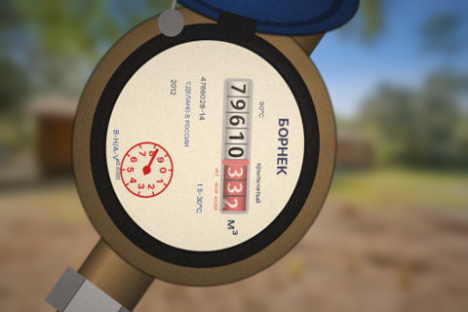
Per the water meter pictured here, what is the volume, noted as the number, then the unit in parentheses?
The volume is 79610.3318 (m³)
